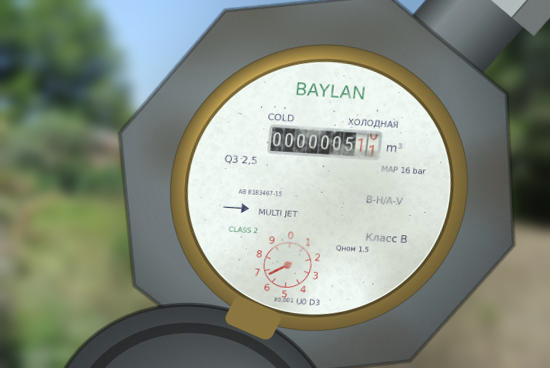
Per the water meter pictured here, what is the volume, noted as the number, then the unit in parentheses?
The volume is 5.106 (m³)
